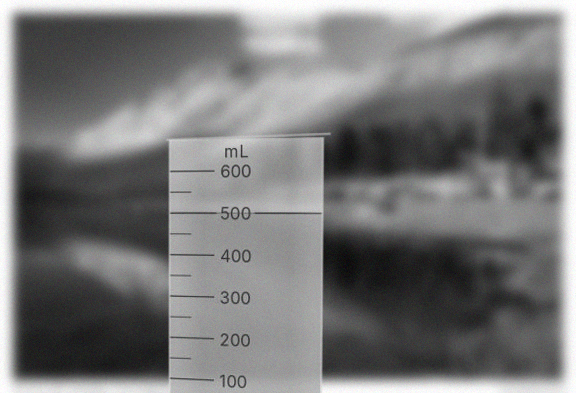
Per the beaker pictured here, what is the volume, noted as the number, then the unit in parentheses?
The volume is 500 (mL)
